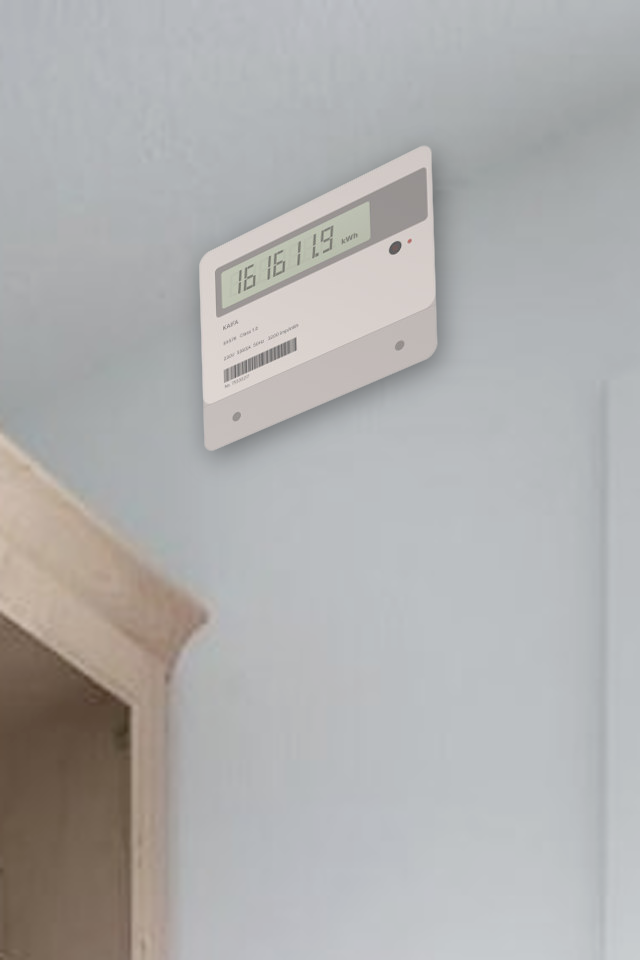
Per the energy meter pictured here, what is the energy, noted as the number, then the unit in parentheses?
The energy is 161611.9 (kWh)
